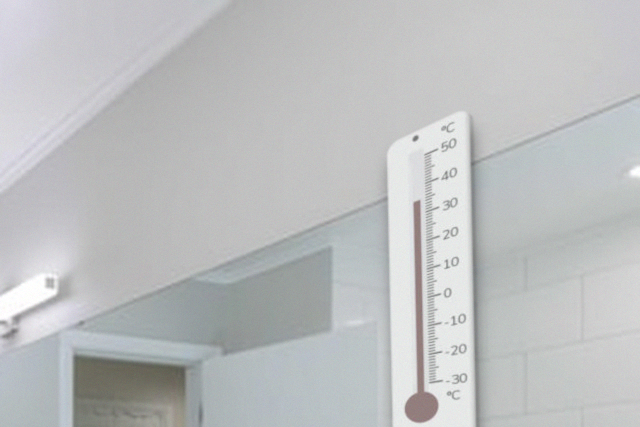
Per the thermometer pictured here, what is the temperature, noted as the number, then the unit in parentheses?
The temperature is 35 (°C)
